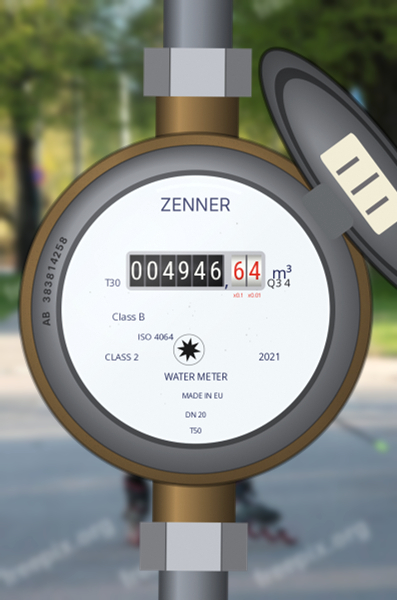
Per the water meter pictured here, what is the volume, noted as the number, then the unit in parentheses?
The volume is 4946.64 (m³)
